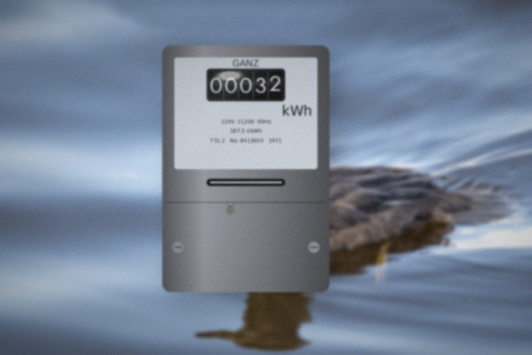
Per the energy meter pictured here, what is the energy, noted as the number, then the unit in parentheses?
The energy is 32 (kWh)
